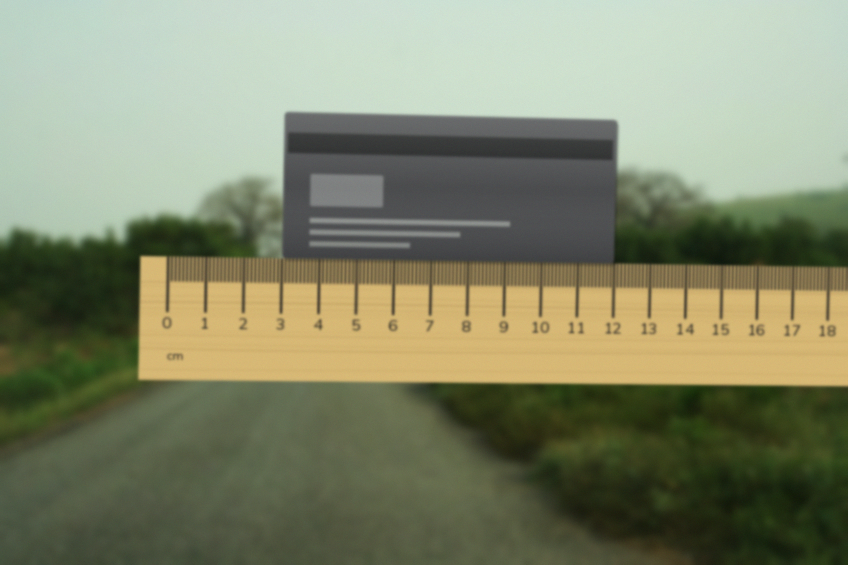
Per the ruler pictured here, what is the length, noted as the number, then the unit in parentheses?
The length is 9 (cm)
